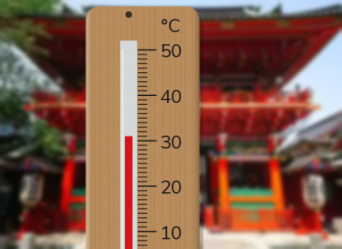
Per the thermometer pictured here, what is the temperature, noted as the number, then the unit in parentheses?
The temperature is 31 (°C)
